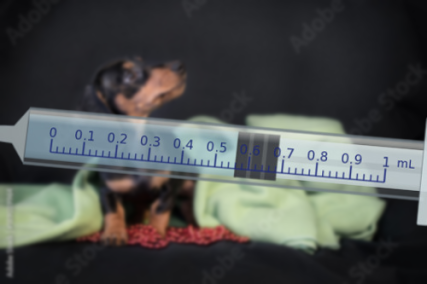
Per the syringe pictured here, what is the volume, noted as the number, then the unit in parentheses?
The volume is 0.56 (mL)
